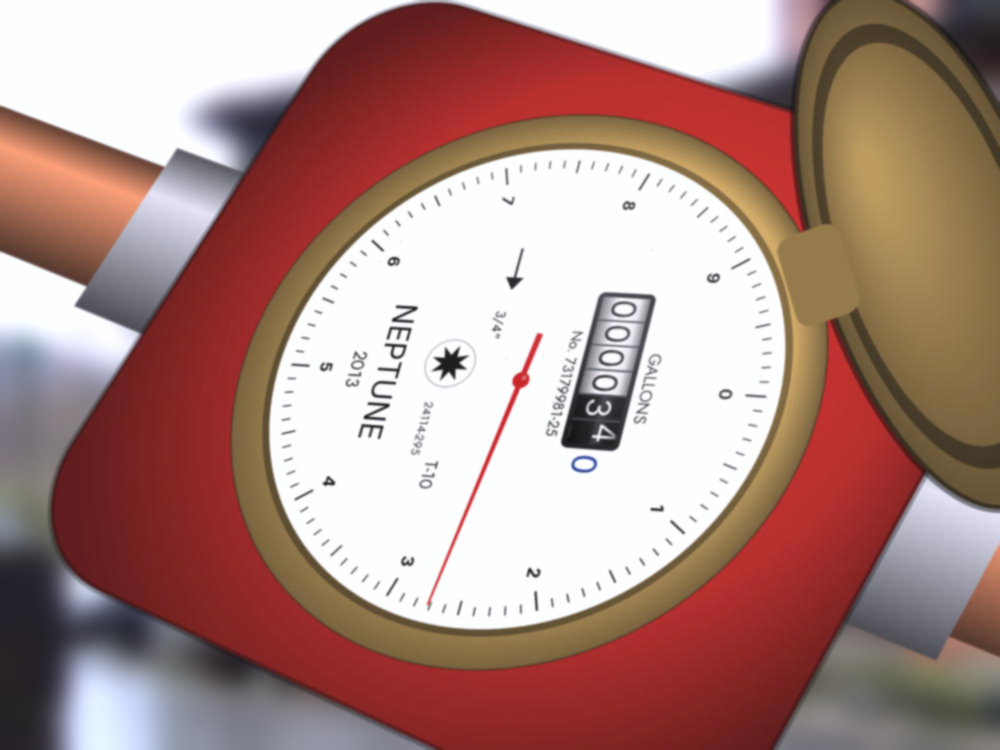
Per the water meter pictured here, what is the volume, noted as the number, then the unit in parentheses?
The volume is 342.7 (gal)
